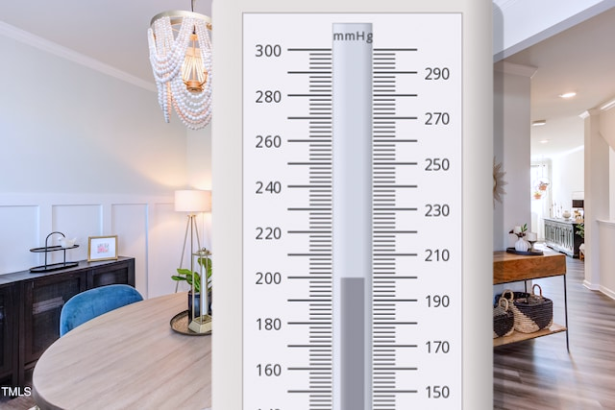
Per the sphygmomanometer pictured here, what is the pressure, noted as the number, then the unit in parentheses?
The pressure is 200 (mmHg)
